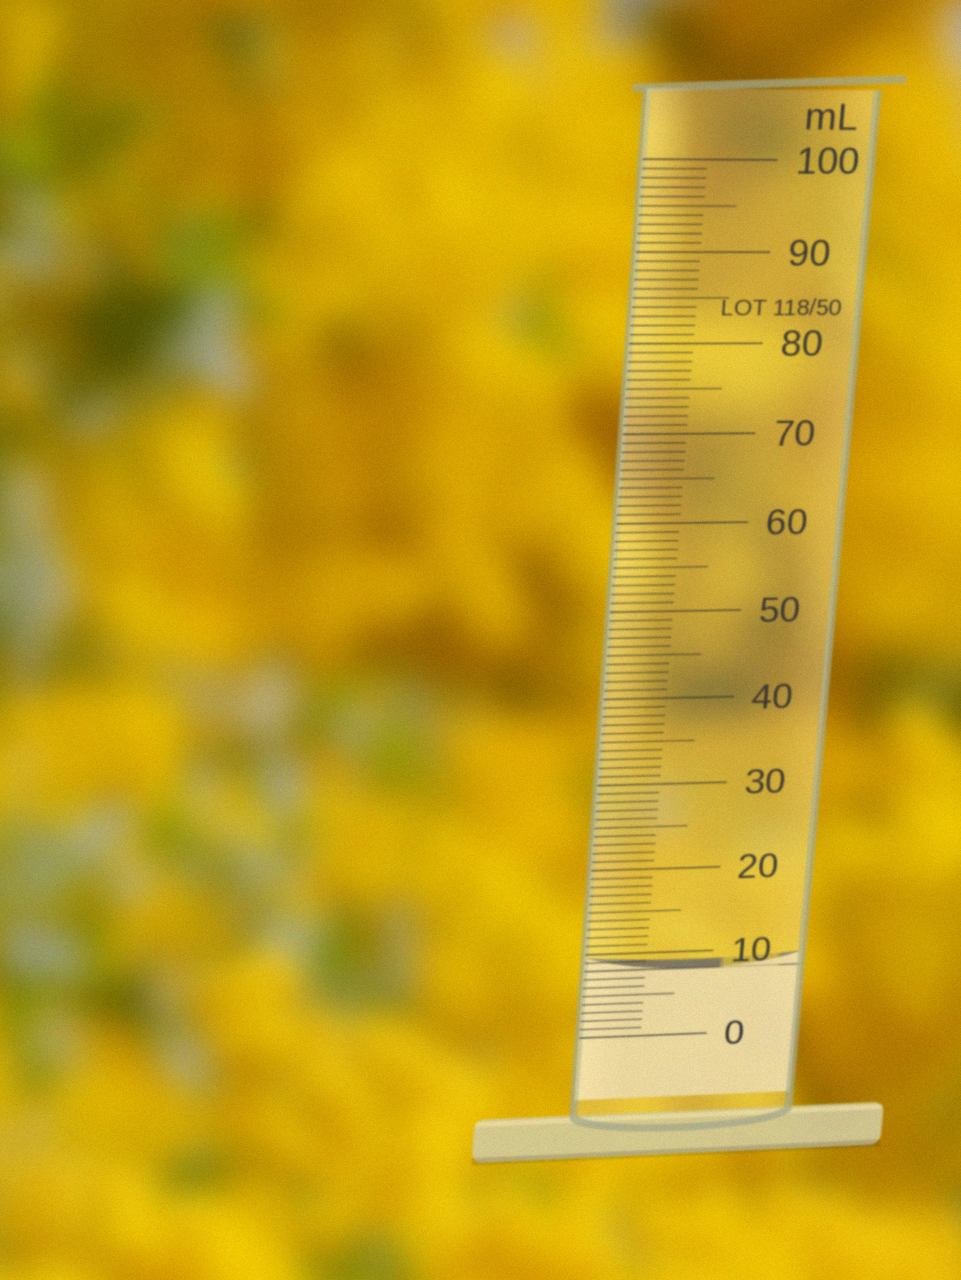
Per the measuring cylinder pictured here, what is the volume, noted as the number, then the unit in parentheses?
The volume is 8 (mL)
